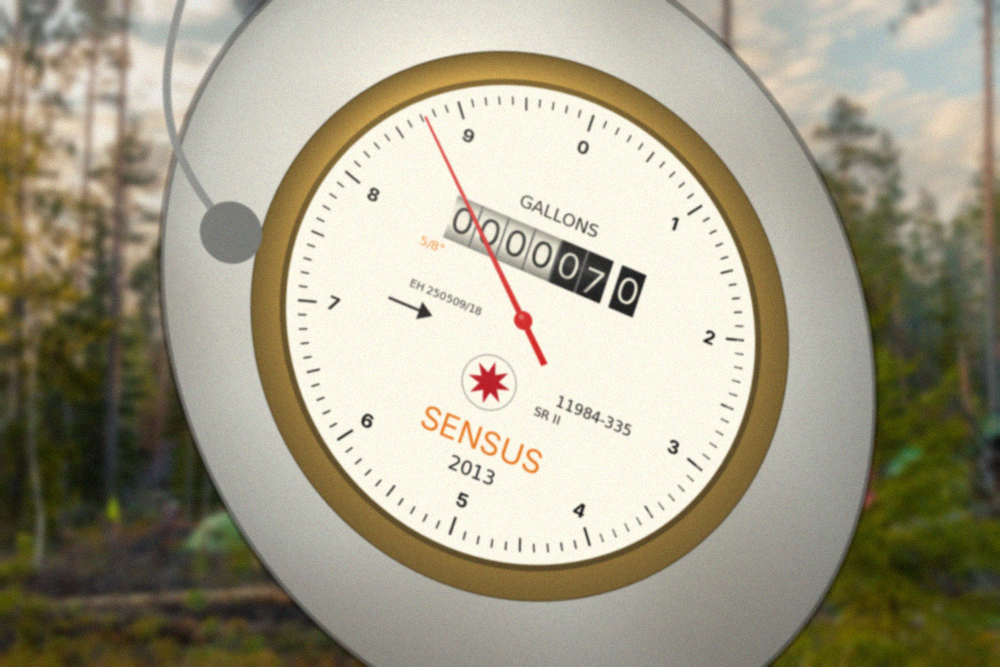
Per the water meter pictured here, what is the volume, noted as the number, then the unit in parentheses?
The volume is 68.7 (gal)
